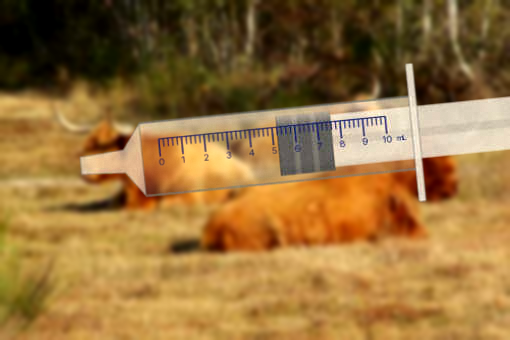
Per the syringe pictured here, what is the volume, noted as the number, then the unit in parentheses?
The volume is 5.2 (mL)
